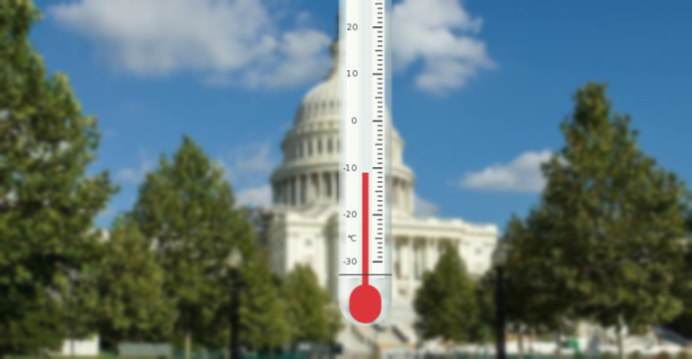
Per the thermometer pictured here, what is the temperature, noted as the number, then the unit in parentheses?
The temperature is -11 (°C)
